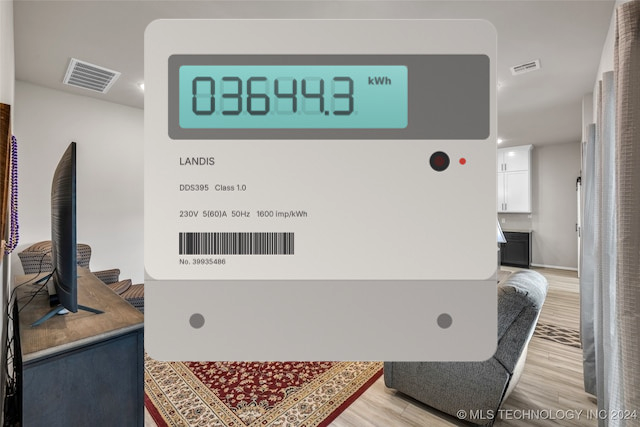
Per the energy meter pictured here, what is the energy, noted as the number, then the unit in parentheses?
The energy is 3644.3 (kWh)
